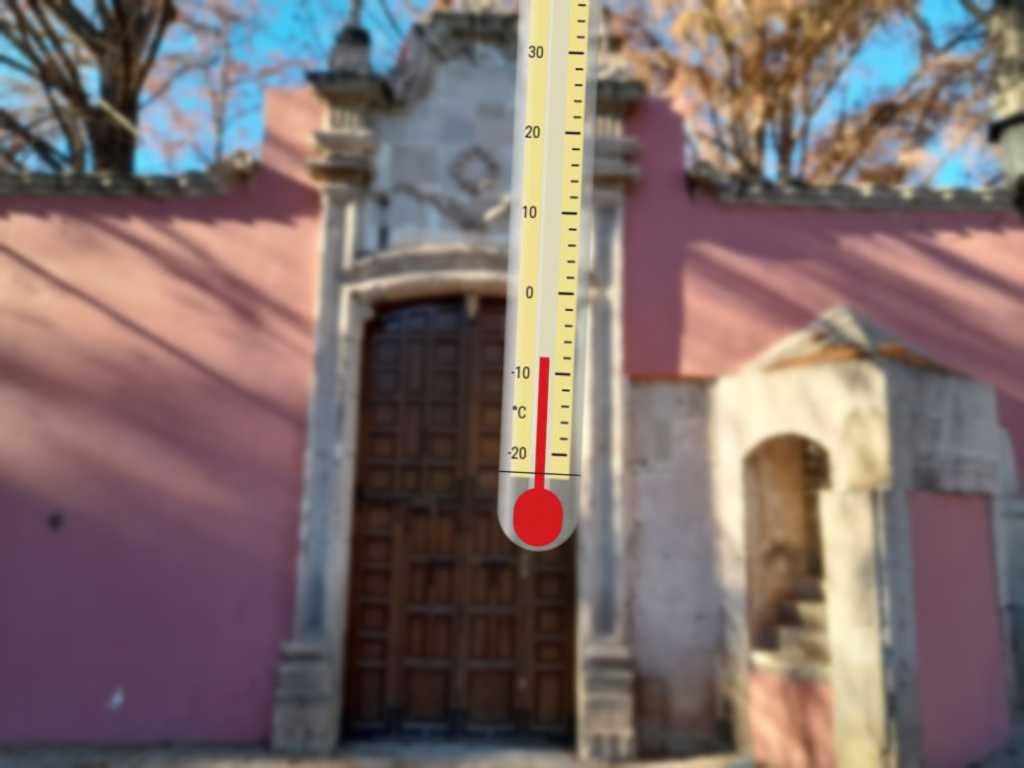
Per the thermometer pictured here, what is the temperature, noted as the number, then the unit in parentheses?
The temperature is -8 (°C)
